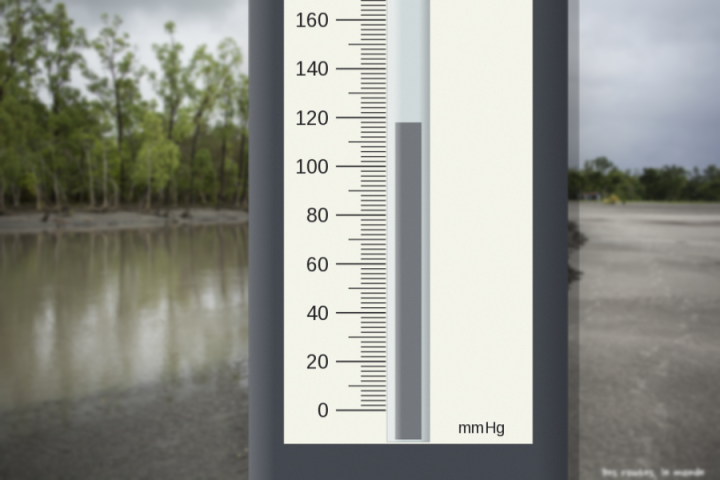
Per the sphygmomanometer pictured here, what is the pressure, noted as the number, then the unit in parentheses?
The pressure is 118 (mmHg)
